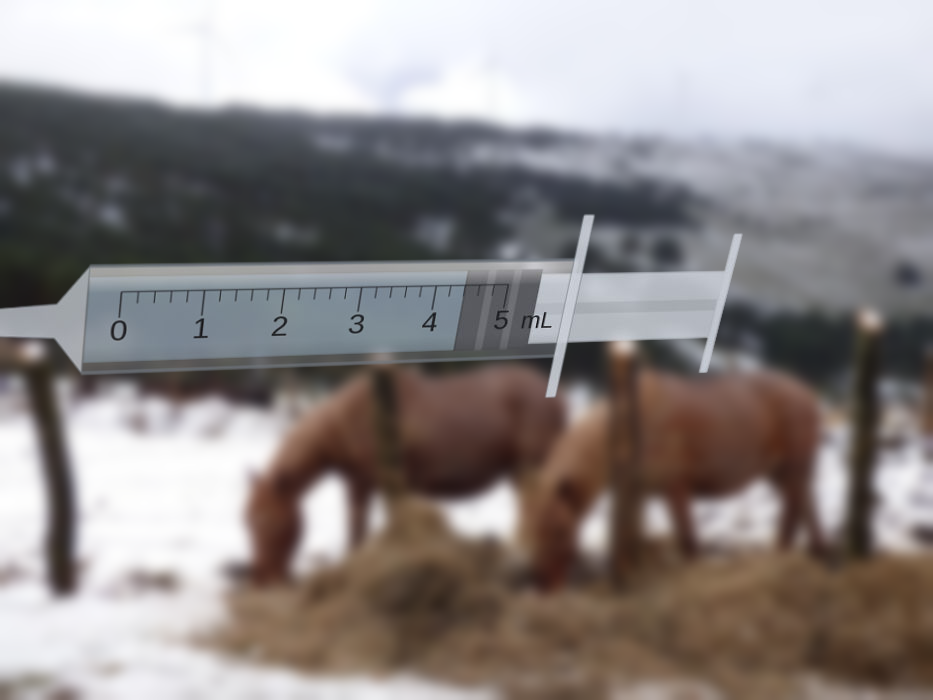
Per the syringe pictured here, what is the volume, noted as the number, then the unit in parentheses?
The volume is 4.4 (mL)
